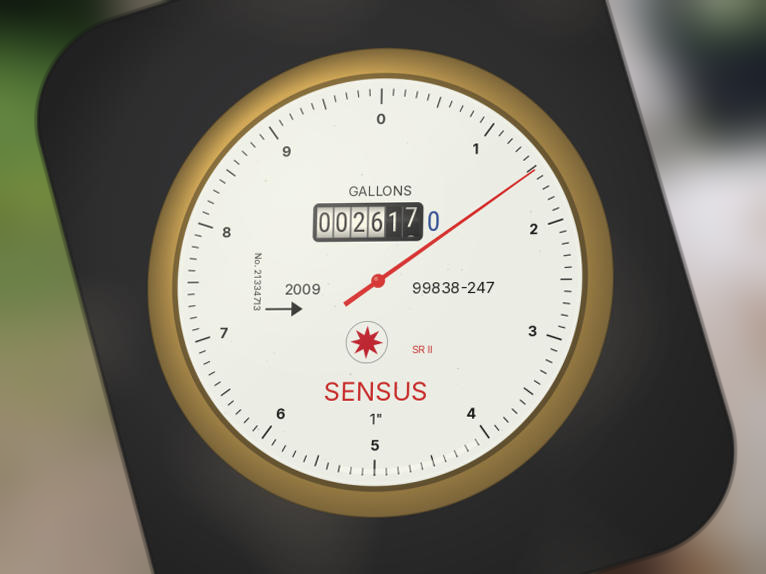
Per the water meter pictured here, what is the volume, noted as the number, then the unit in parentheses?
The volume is 26171.5 (gal)
